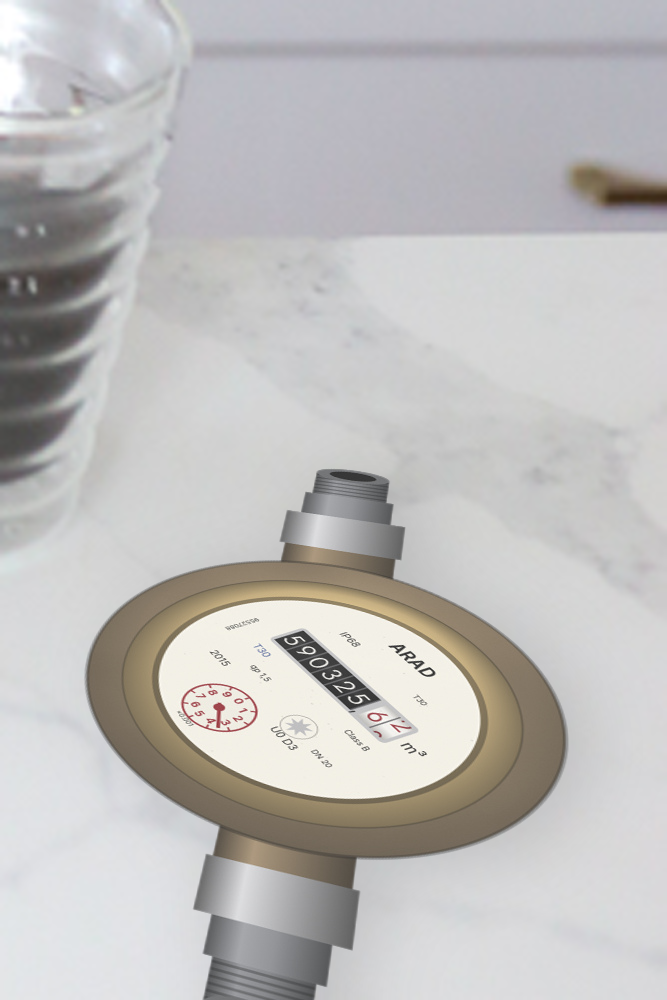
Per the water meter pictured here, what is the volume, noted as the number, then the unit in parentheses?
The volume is 590325.623 (m³)
